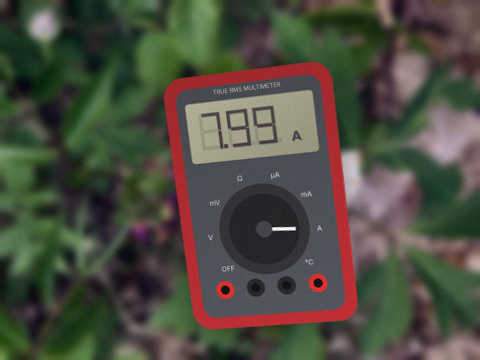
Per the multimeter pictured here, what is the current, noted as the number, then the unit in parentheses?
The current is 7.99 (A)
